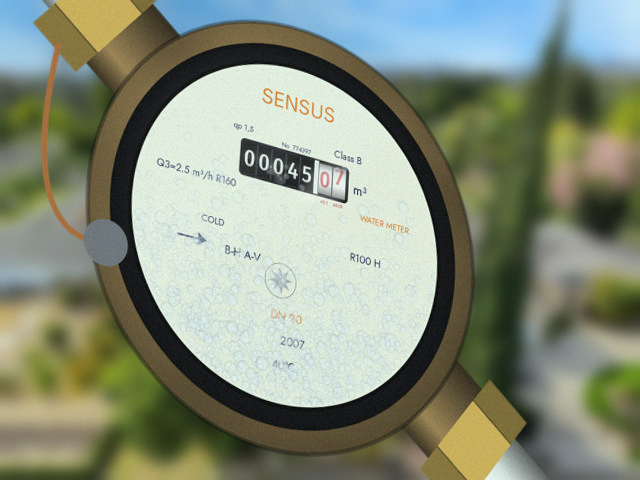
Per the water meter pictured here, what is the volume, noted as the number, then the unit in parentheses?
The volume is 45.07 (m³)
